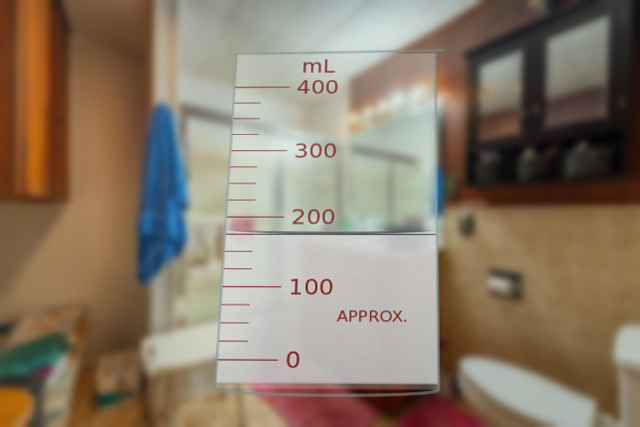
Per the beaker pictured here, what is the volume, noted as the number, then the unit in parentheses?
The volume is 175 (mL)
